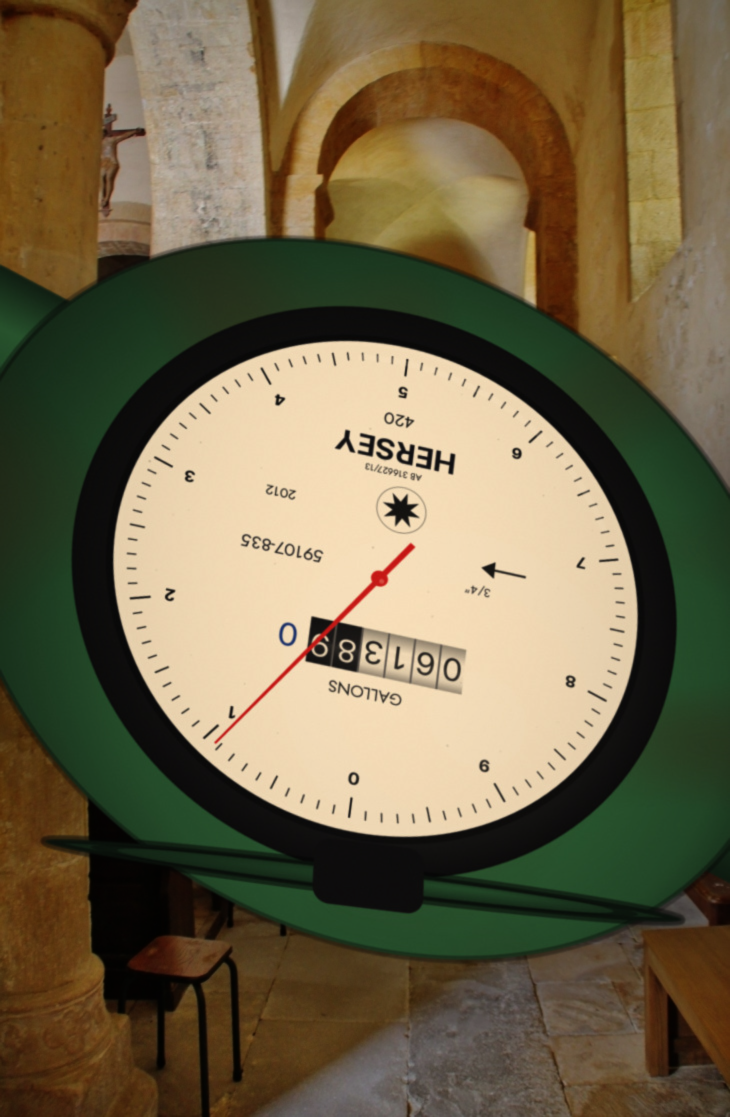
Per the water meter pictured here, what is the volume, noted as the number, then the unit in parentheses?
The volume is 613890.9 (gal)
